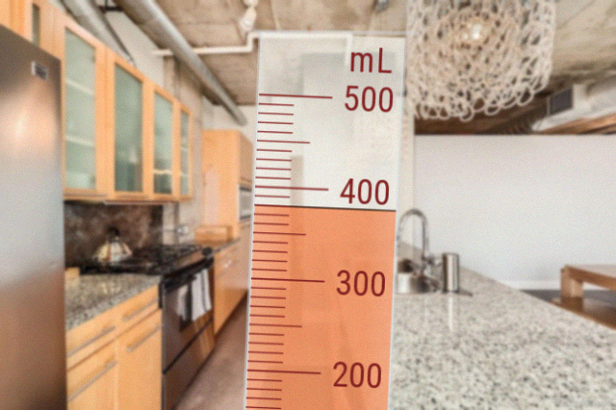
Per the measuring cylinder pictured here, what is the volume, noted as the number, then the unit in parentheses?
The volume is 380 (mL)
